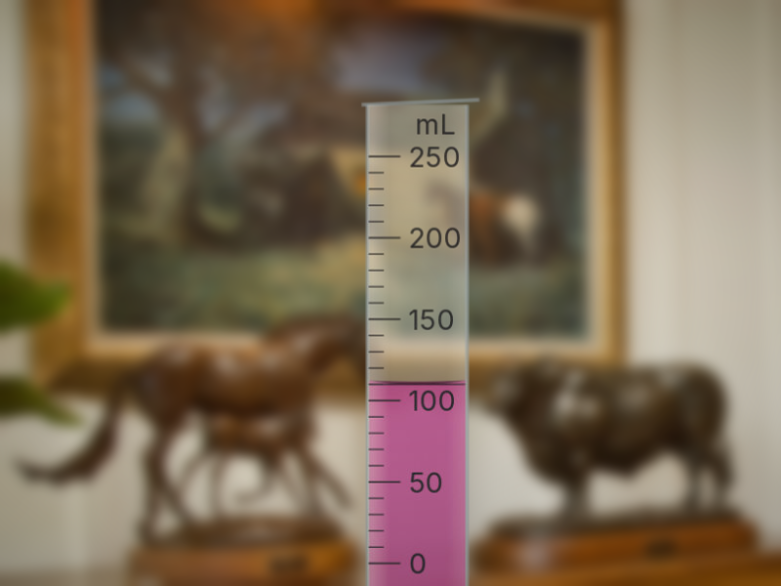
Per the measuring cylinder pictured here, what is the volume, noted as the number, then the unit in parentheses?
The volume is 110 (mL)
